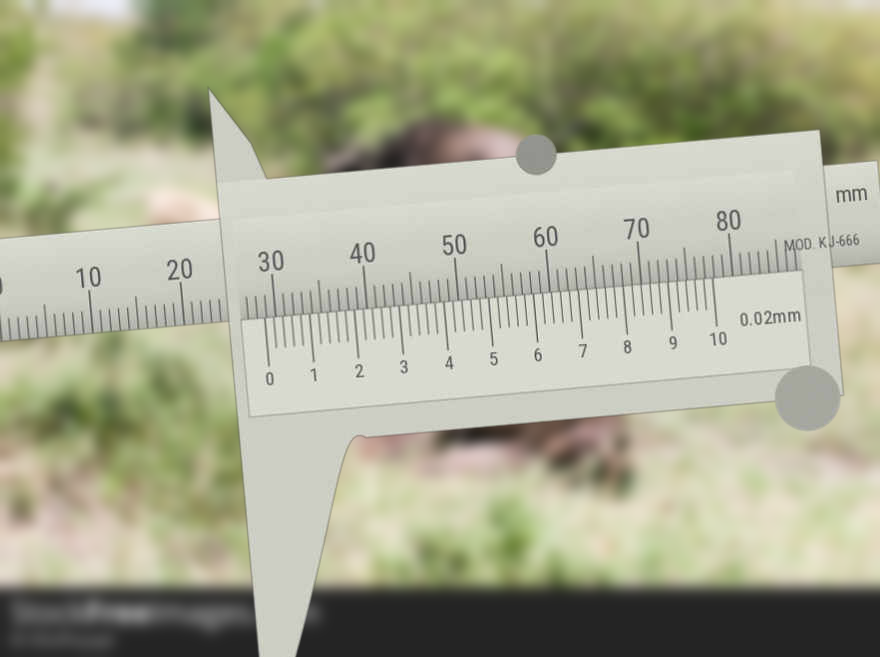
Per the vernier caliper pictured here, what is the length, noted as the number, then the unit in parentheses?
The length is 28.8 (mm)
